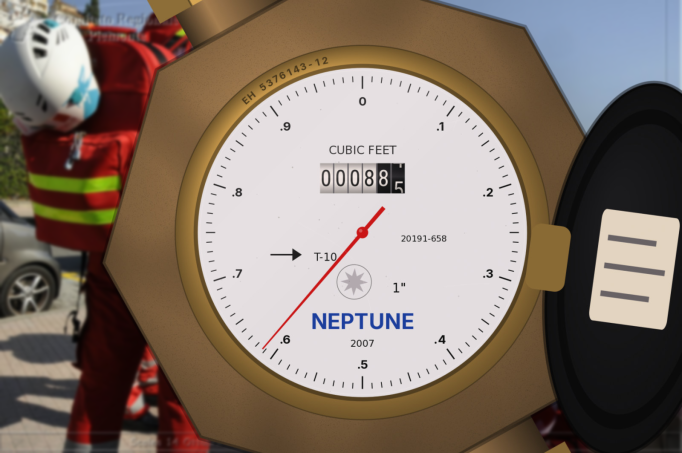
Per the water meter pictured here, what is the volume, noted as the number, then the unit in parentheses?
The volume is 884.61 (ft³)
